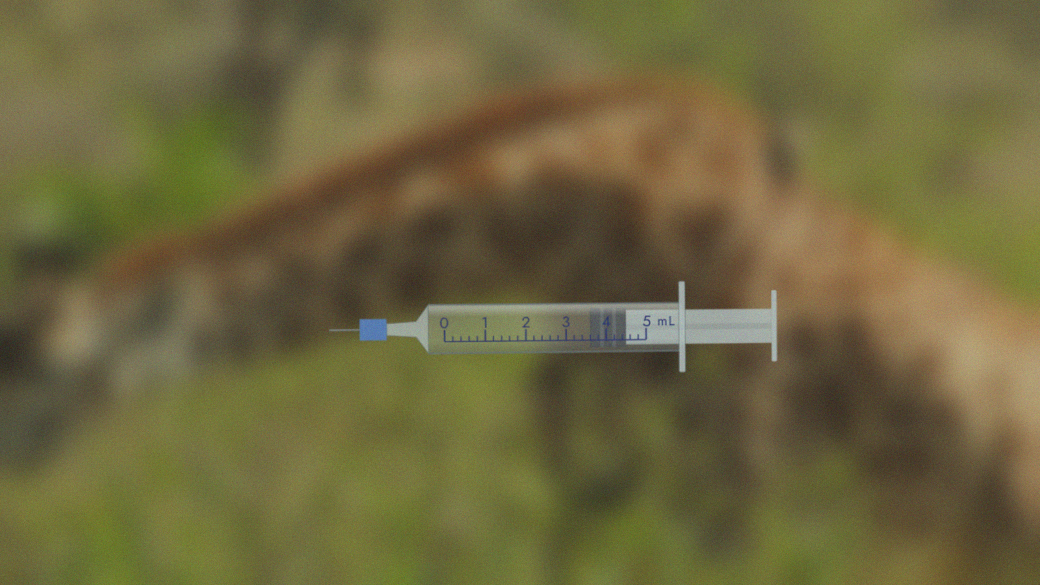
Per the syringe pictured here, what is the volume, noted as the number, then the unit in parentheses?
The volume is 3.6 (mL)
